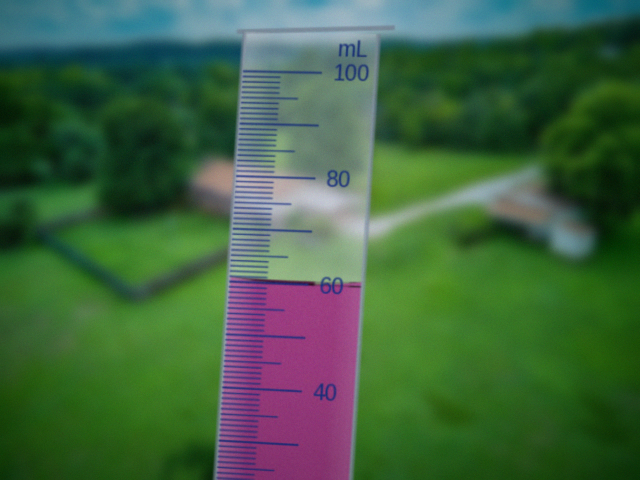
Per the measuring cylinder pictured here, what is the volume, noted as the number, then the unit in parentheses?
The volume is 60 (mL)
